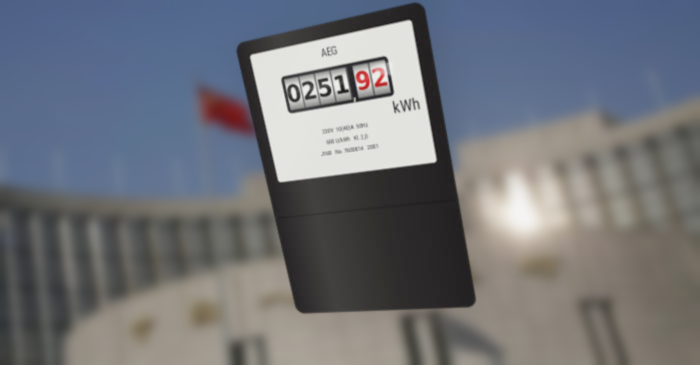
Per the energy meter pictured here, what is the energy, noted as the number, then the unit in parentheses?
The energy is 251.92 (kWh)
